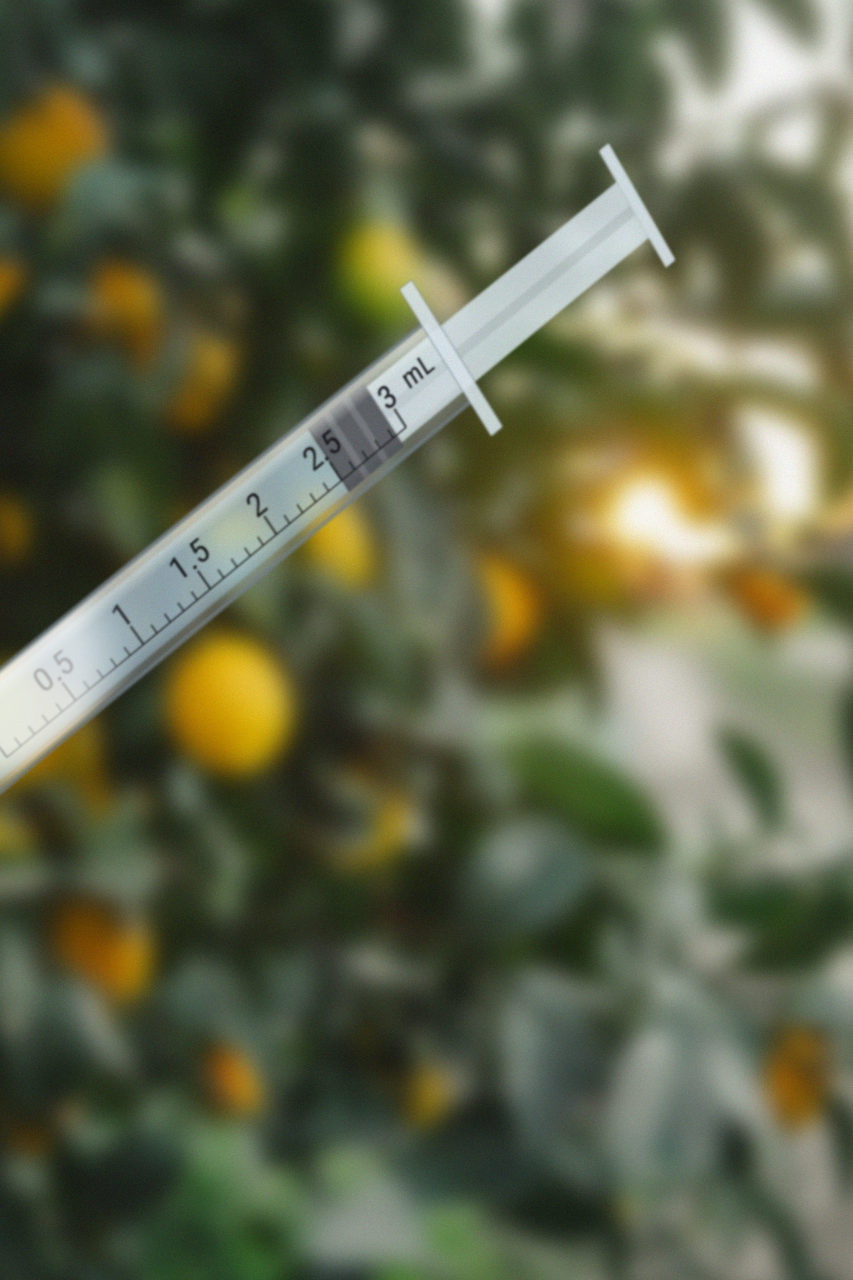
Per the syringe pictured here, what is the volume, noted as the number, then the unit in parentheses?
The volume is 2.5 (mL)
